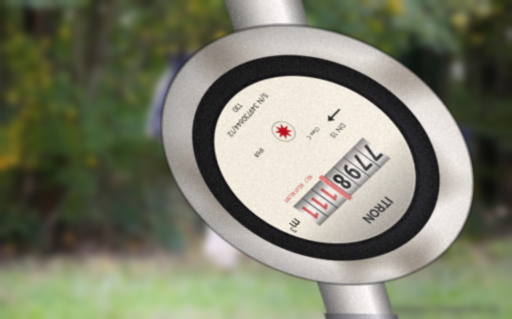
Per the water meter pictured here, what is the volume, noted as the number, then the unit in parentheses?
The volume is 7798.111 (m³)
